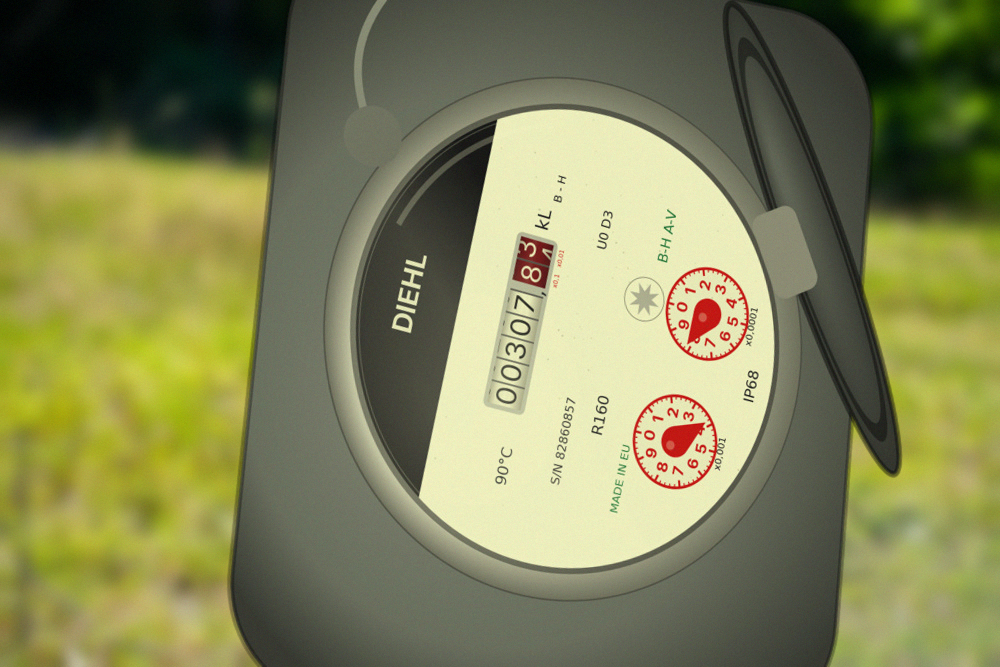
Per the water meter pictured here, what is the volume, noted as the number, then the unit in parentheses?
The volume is 307.8338 (kL)
